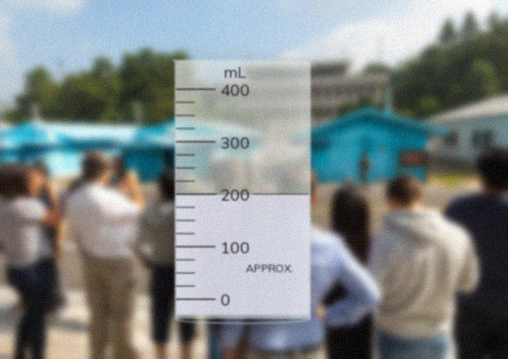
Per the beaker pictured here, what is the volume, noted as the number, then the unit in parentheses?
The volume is 200 (mL)
